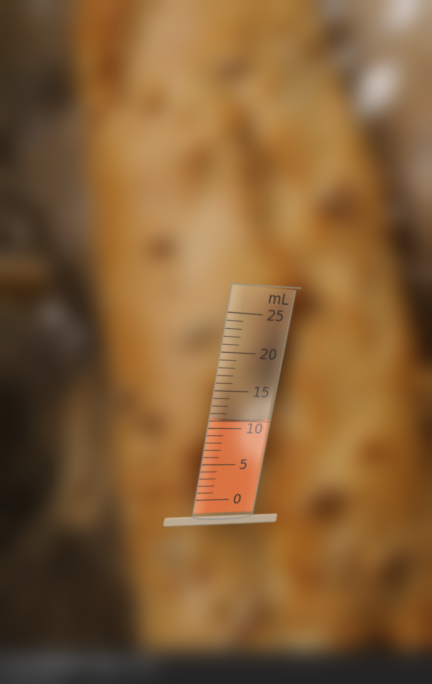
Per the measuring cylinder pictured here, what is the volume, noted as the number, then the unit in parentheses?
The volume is 11 (mL)
